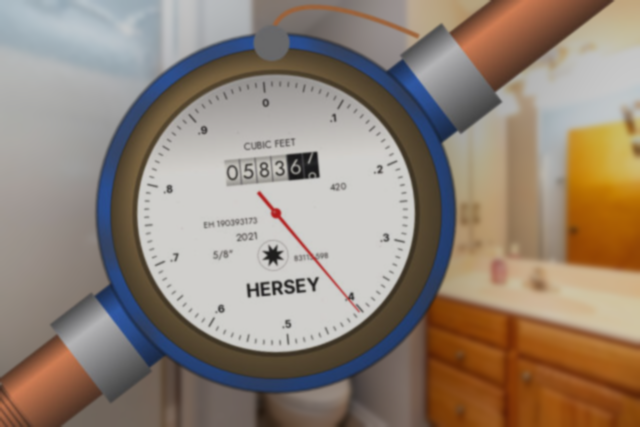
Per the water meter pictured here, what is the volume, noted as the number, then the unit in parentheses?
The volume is 58367.40 (ft³)
